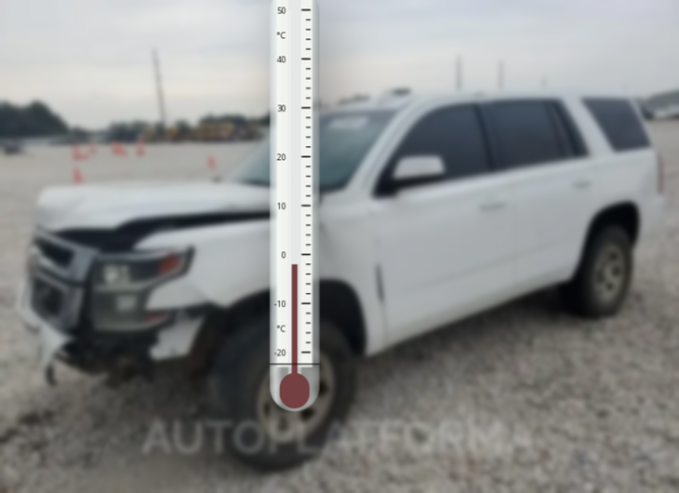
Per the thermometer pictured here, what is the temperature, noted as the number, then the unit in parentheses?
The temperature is -2 (°C)
